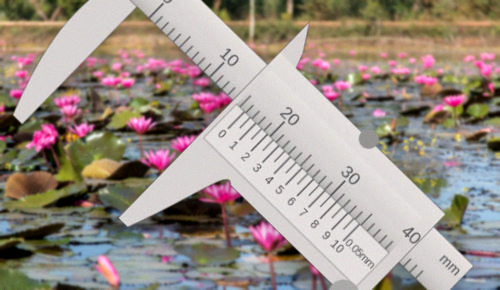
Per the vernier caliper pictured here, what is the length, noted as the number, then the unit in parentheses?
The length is 15.8 (mm)
